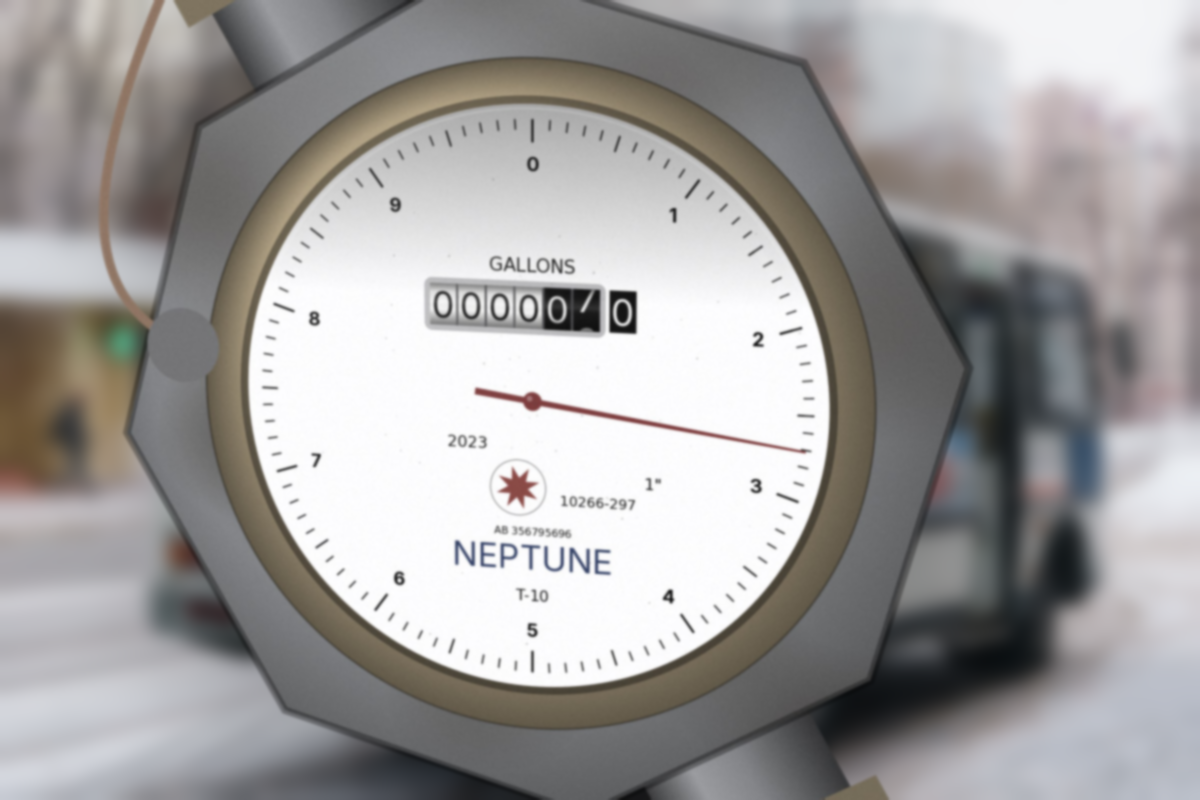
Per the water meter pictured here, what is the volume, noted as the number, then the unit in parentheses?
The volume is 72.7 (gal)
